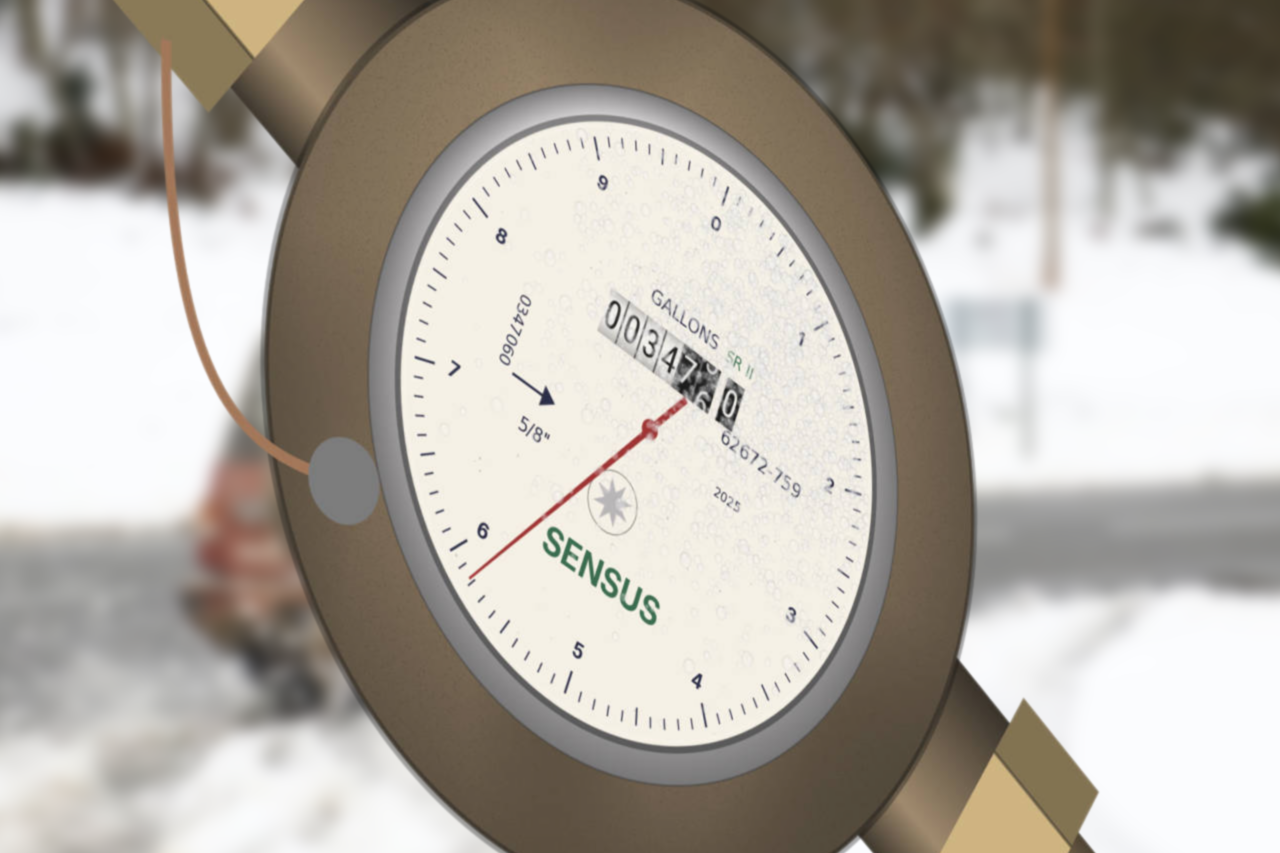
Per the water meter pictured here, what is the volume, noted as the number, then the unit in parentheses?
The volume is 34755.8 (gal)
